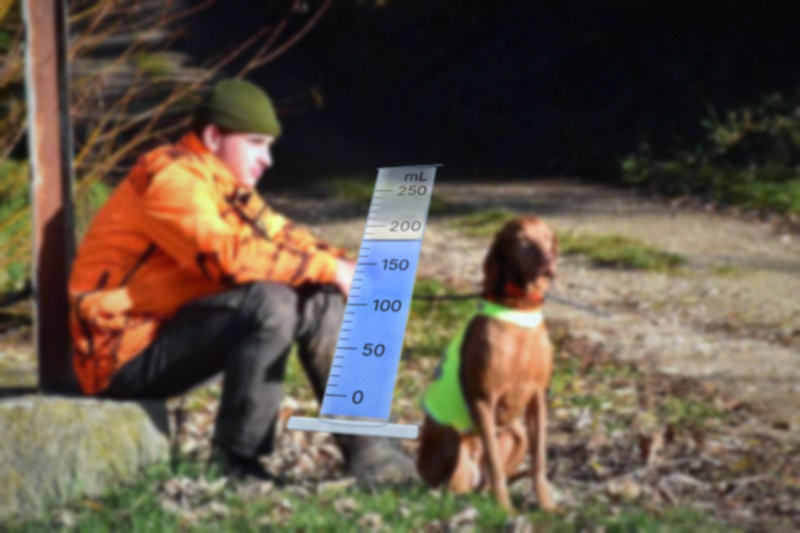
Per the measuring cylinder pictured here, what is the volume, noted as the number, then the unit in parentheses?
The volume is 180 (mL)
